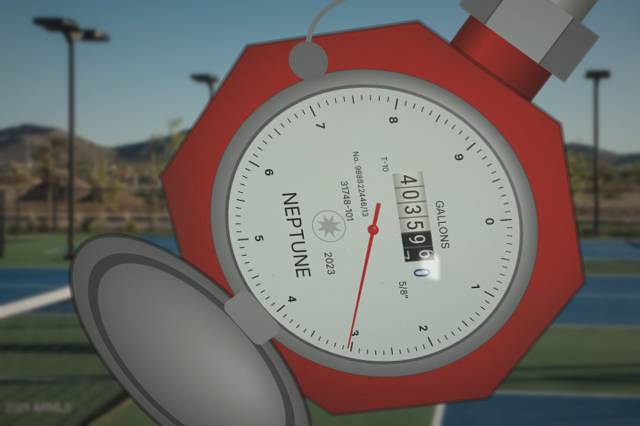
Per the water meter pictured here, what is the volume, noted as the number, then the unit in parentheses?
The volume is 4035963.0 (gal)
